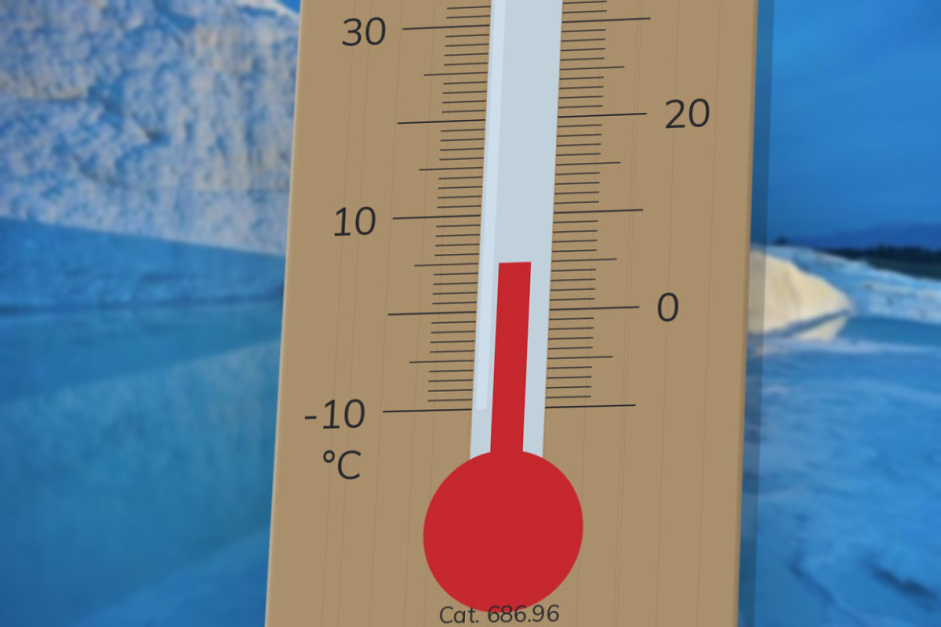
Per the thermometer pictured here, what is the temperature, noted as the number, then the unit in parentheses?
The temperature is 5 (°C)
